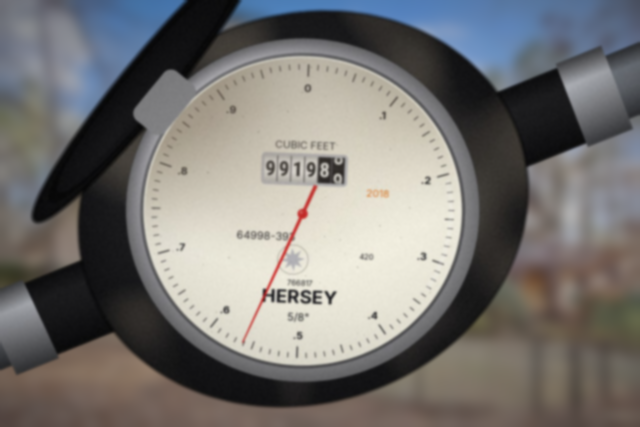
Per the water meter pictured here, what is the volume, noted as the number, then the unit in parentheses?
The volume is 991988.56 (ft³)
